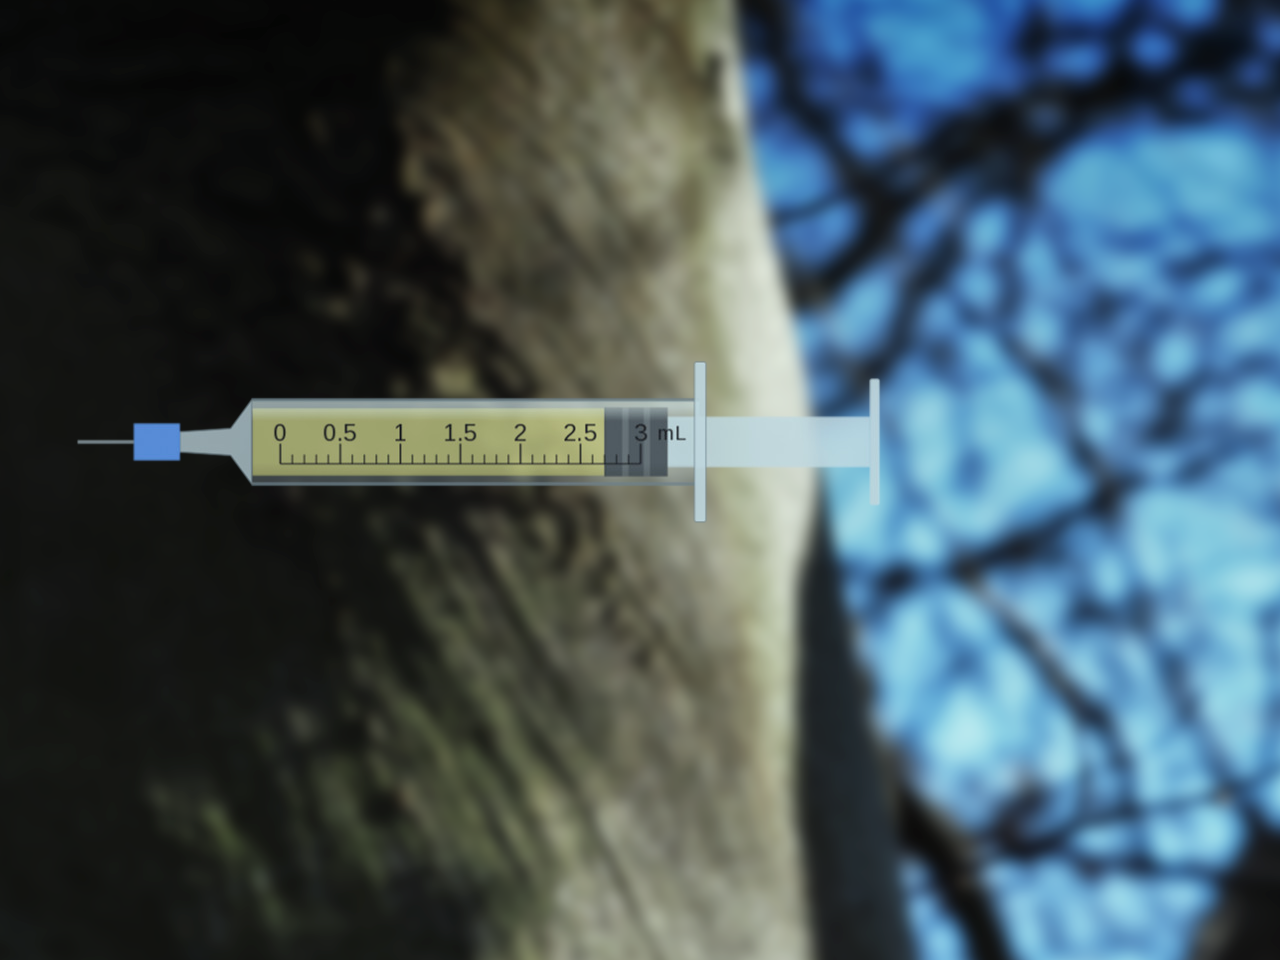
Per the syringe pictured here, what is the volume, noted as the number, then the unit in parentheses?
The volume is 2.7 (mL)
